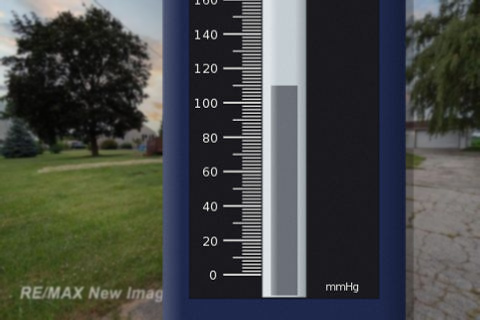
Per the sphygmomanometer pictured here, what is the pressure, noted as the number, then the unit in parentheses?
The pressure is 110 (mmHg)
